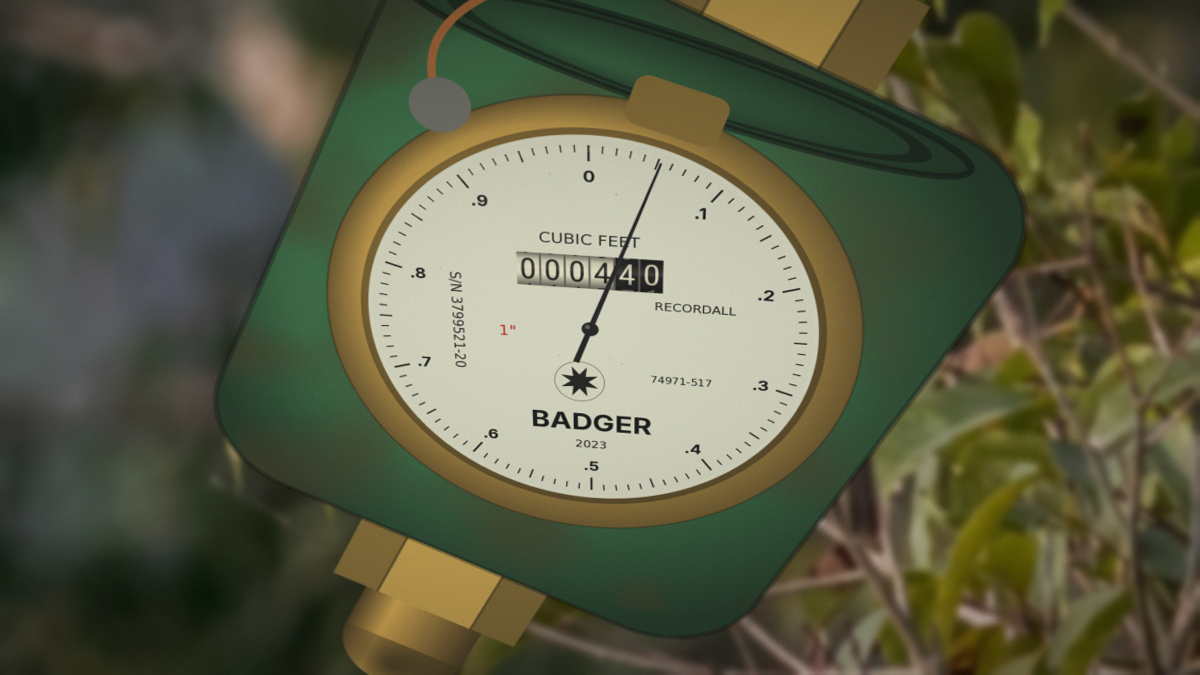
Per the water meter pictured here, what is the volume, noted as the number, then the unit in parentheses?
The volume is 440.05 (ft³)
